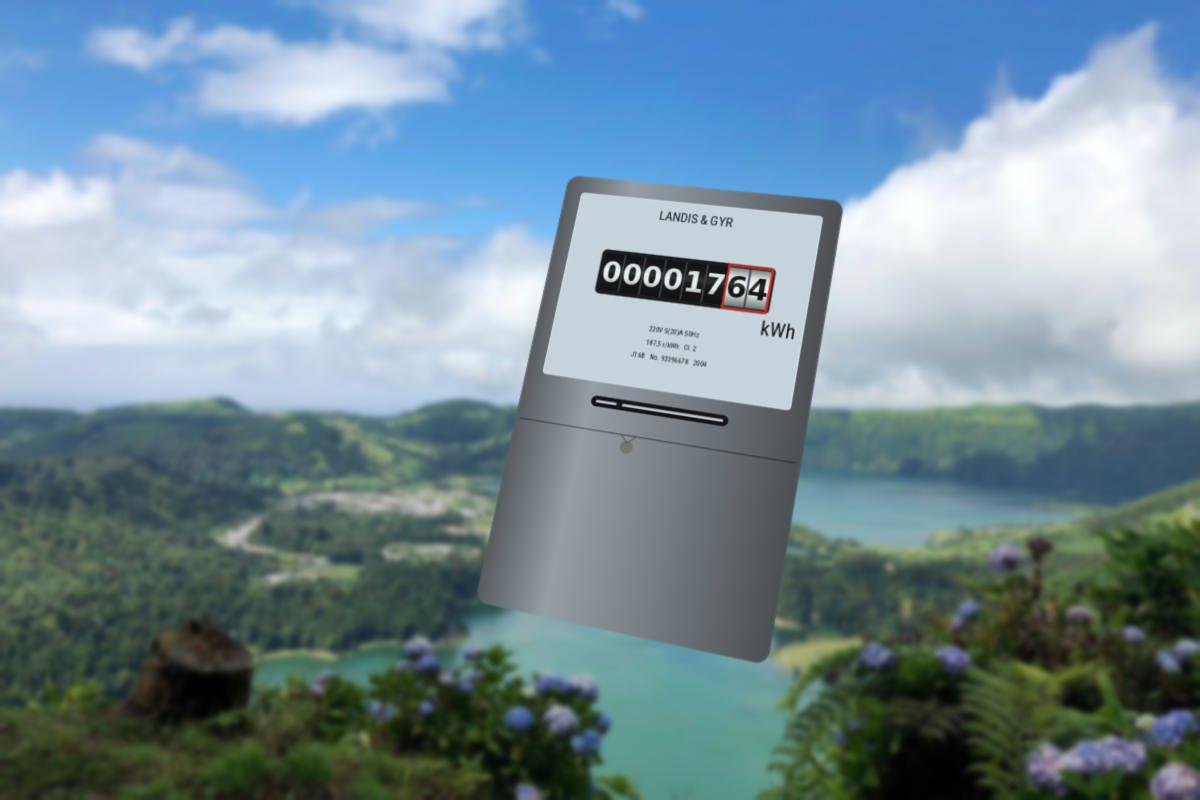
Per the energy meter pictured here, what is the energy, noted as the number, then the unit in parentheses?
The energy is 17.64 (kWh)
